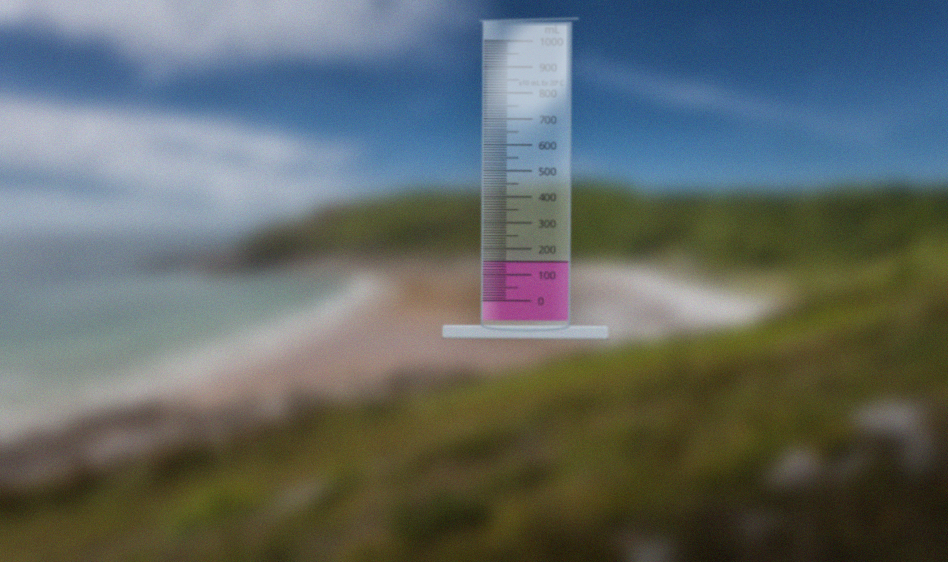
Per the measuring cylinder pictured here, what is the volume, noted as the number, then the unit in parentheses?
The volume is 150 (mL)
